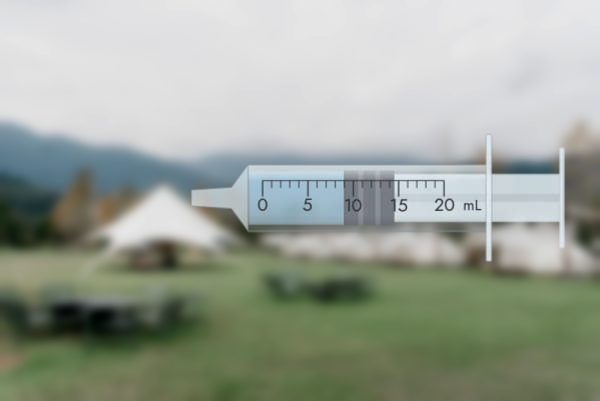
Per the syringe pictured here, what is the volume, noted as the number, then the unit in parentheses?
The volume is 9 (mL)
